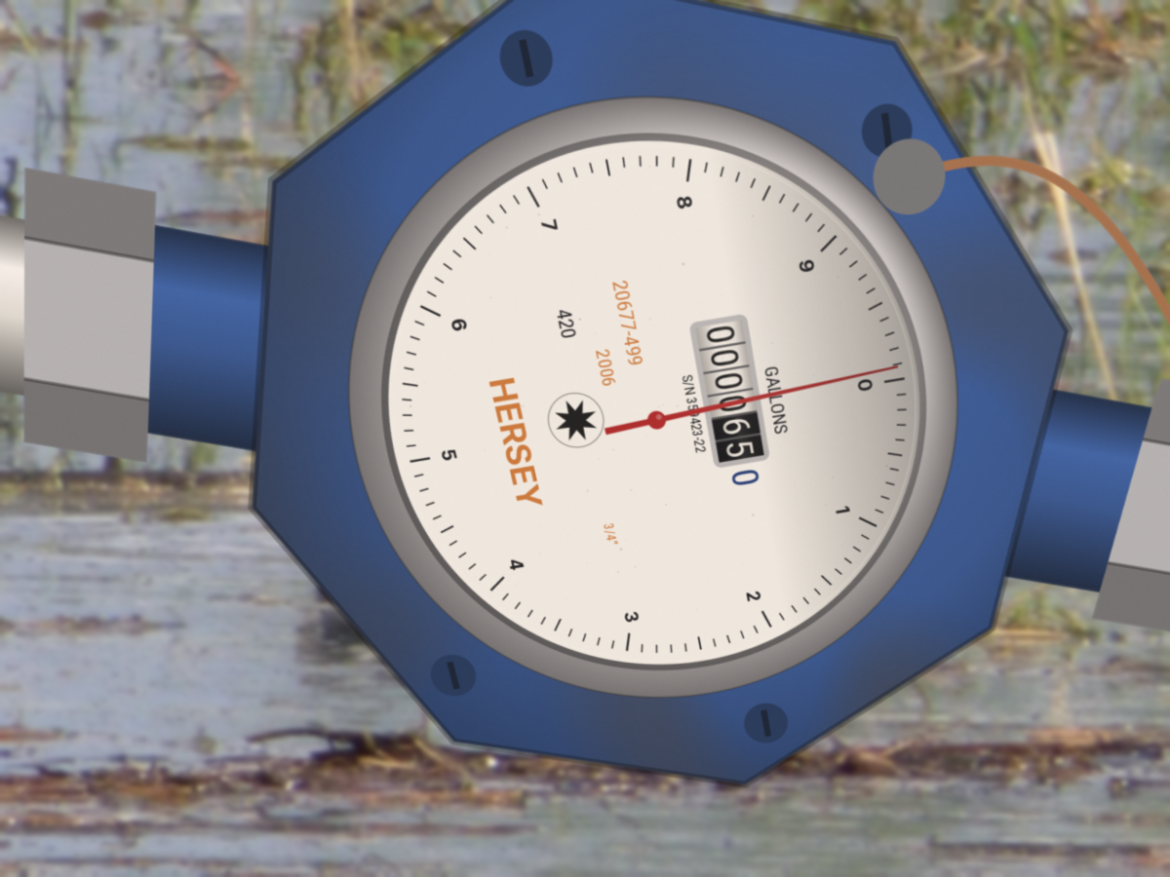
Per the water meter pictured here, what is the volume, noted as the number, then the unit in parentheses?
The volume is 649.9 (gal)
